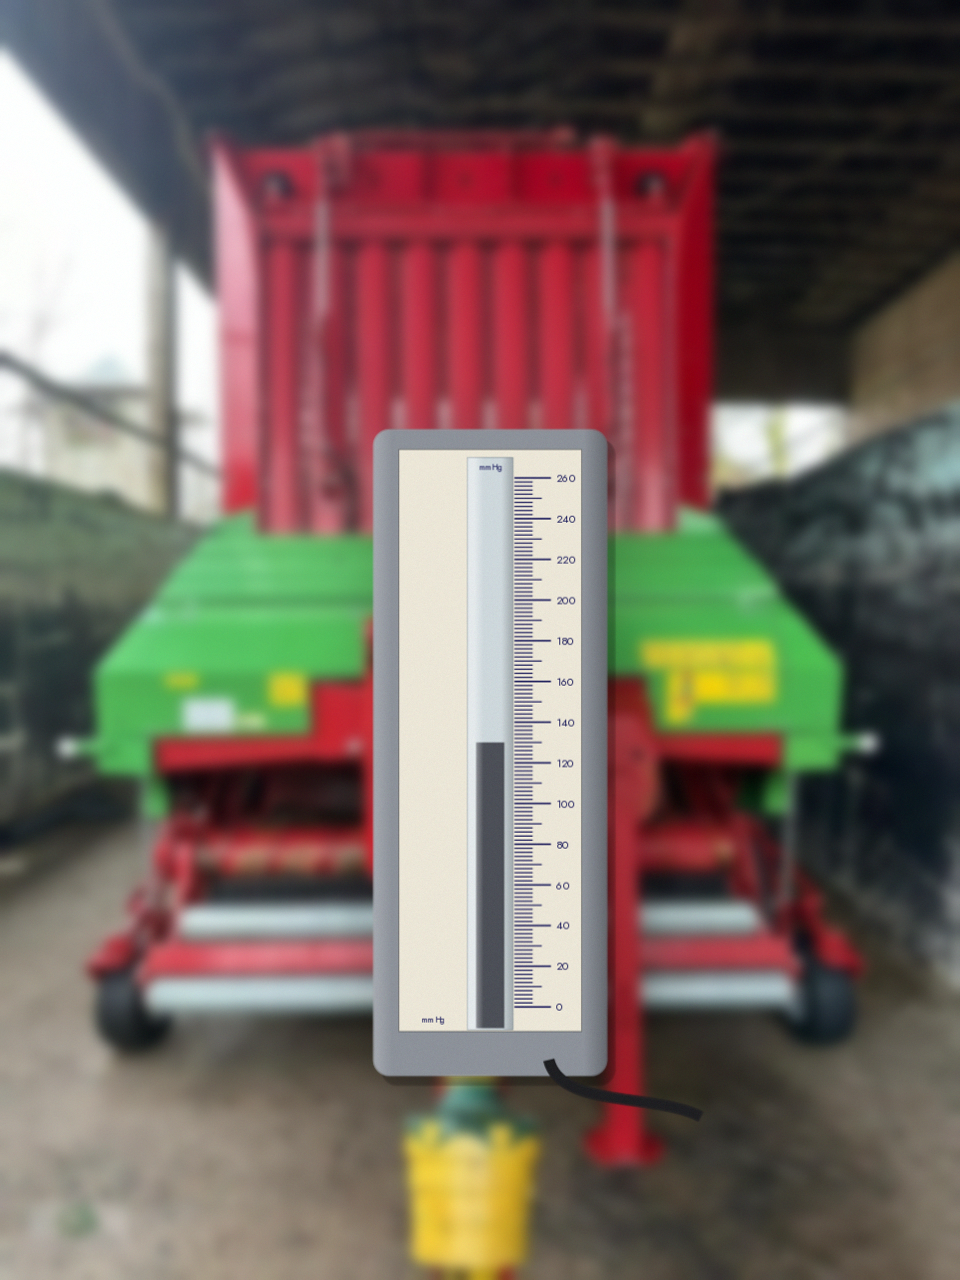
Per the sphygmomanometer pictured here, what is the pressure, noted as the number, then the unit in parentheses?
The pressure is 130 (mmHg)
